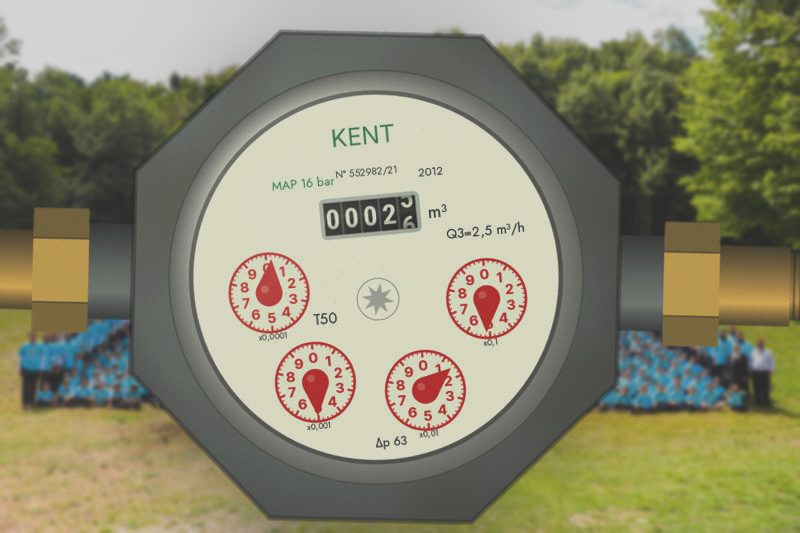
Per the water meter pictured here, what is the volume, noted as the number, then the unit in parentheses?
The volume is 25.5150 (m³)
